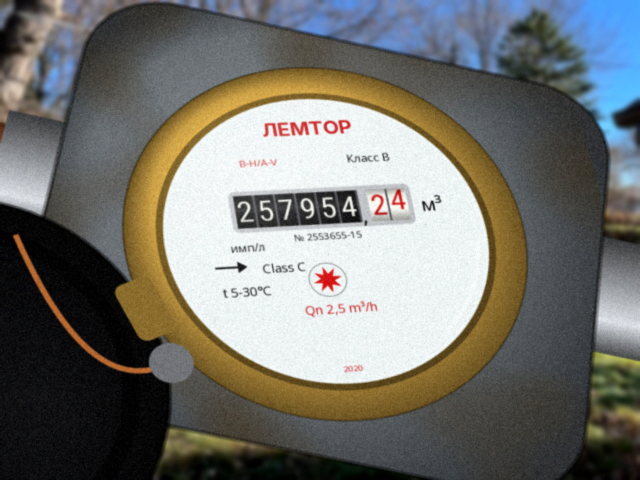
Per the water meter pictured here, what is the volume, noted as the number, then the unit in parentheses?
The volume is 257954.24 (m³)
